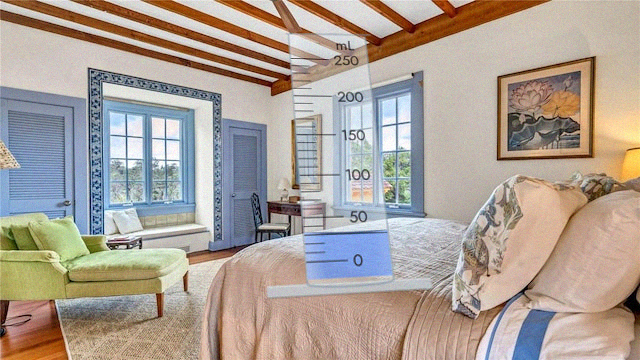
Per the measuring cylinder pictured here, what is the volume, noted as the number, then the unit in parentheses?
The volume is 30 (mL)
